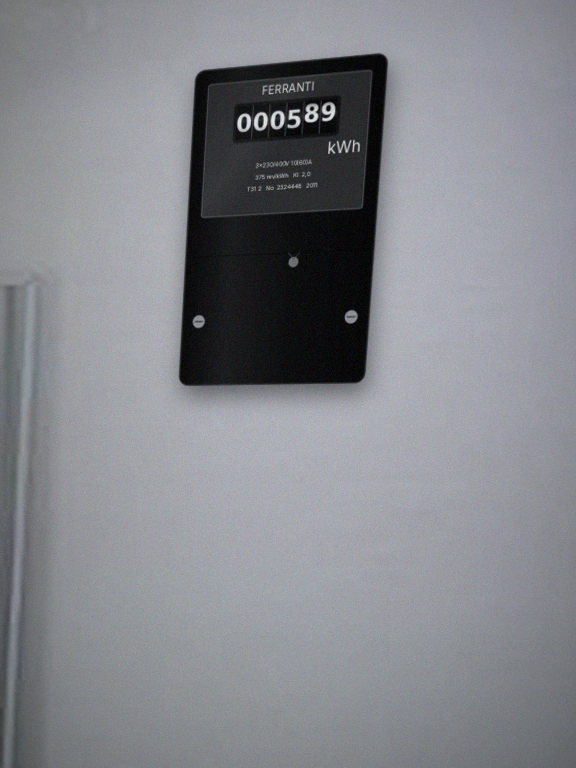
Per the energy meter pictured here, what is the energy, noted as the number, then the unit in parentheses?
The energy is 589 (kWh)
